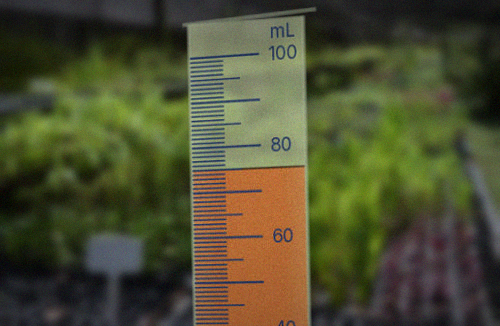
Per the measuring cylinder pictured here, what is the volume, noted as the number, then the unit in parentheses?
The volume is 75 (mL)
